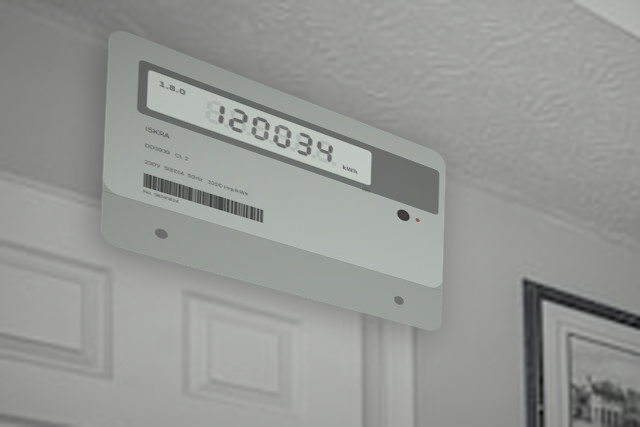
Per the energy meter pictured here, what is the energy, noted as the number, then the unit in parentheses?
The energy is 120034 (kWh)
